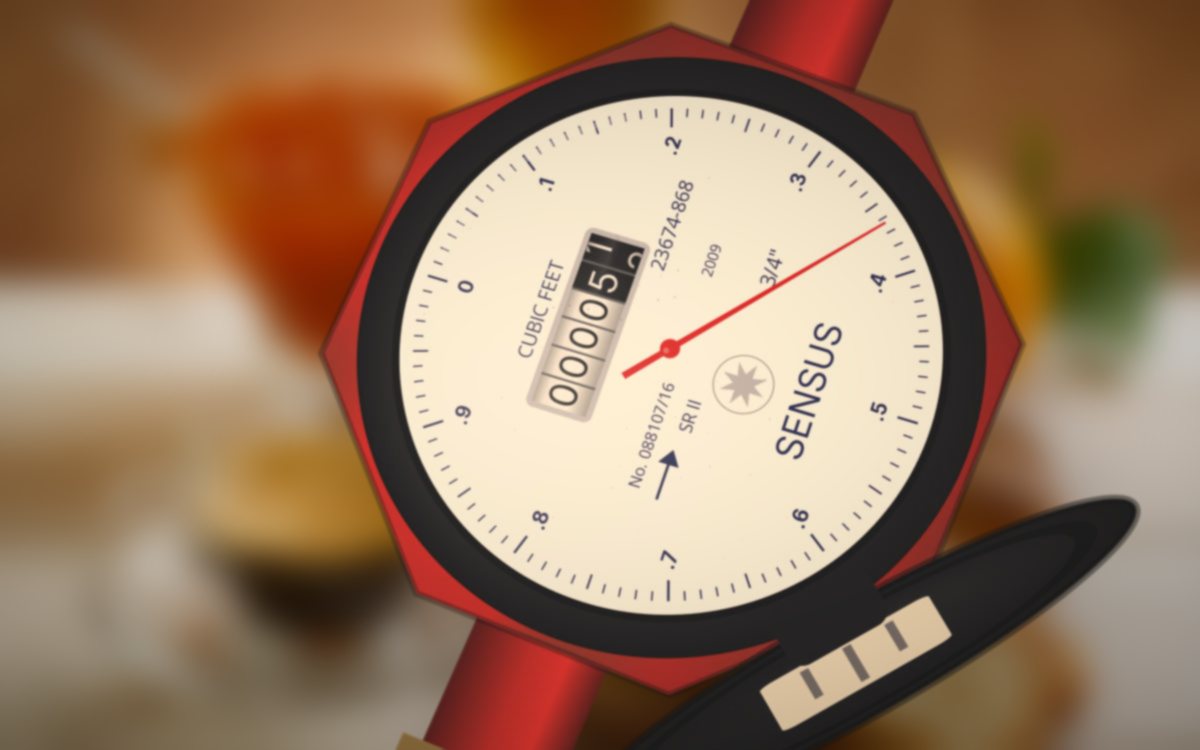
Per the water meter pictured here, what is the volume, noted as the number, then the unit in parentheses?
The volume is 51.36 (ft³)
